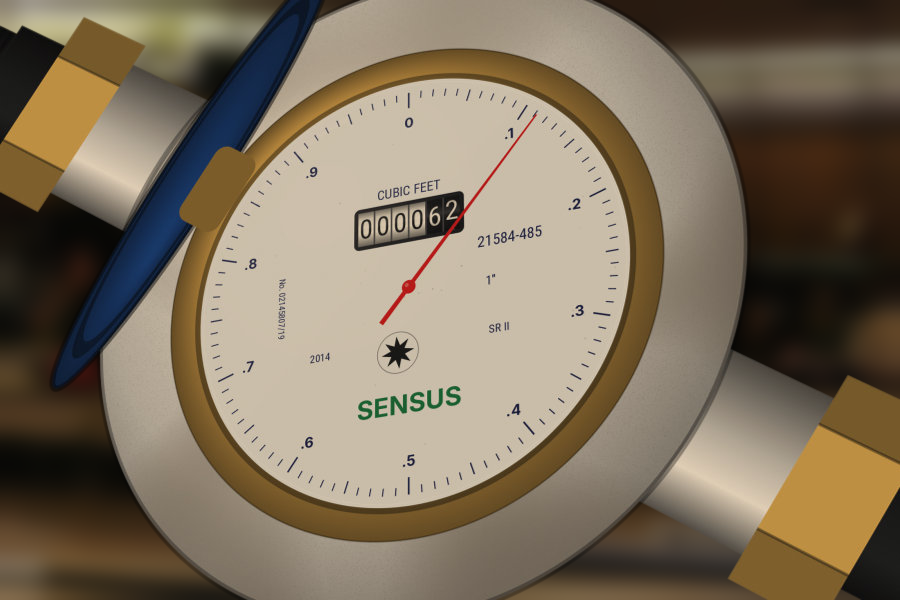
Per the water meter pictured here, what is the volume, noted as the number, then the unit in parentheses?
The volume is 62.11 (ft³)
